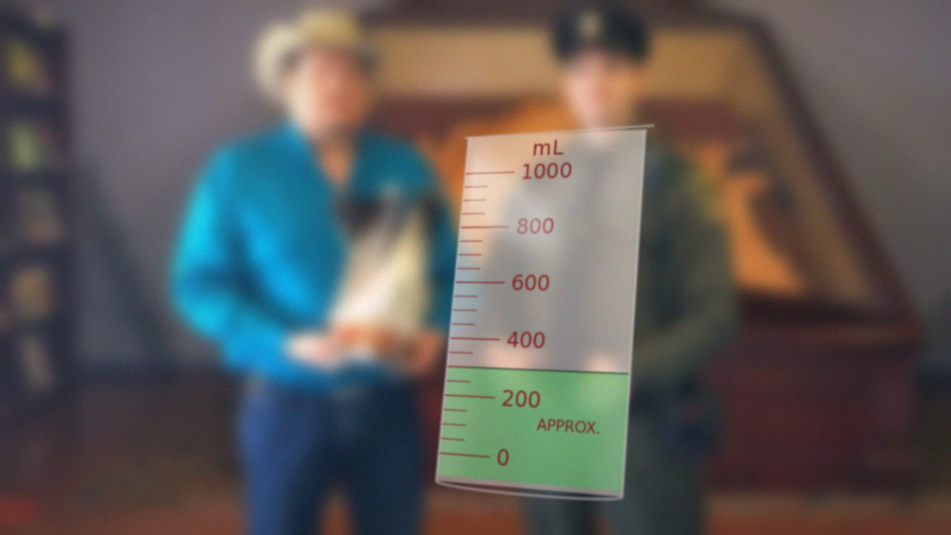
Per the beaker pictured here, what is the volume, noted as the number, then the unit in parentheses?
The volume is 300 (mL)
